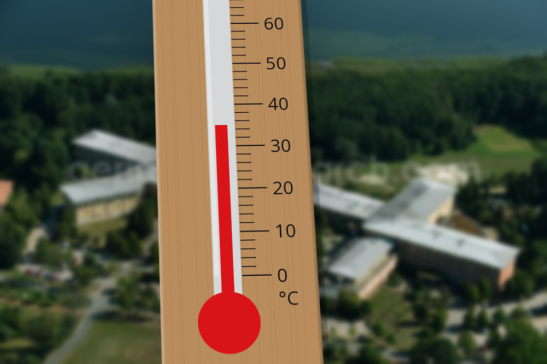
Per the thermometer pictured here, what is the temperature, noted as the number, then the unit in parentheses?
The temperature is 35 (°C)
